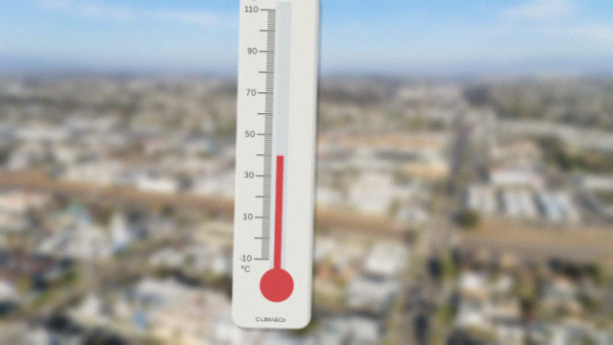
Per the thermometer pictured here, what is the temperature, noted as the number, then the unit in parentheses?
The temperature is 40 (°C)
